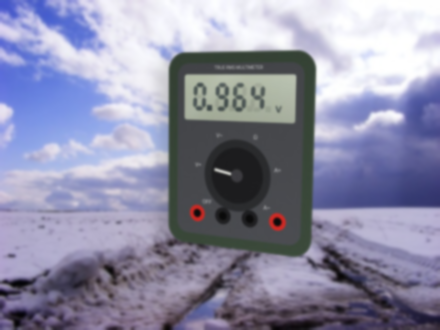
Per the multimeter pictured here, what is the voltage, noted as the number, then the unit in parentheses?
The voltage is 0.964 (V)
